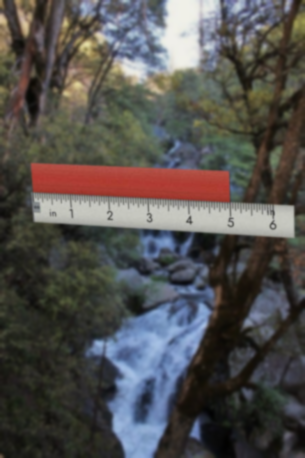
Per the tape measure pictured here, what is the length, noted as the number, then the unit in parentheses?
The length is 5 (in)
